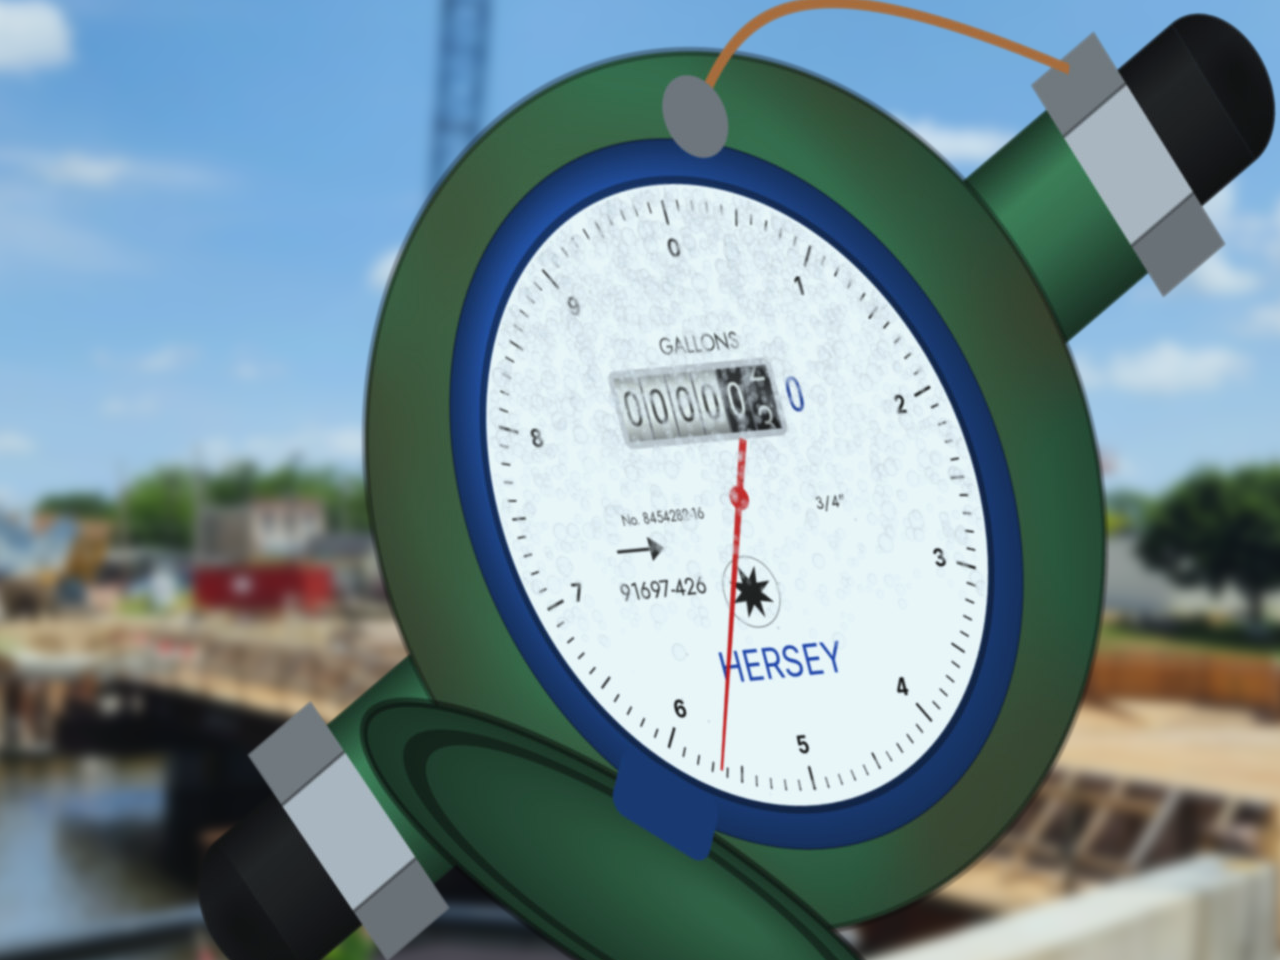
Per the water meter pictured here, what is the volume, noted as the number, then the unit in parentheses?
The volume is 25.6 (gal)
